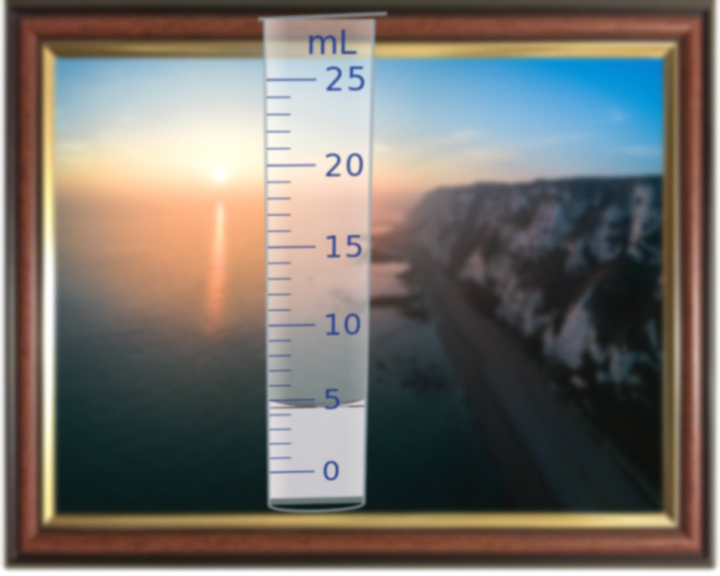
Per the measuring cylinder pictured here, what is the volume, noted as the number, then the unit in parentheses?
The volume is 4.5 (mL)
